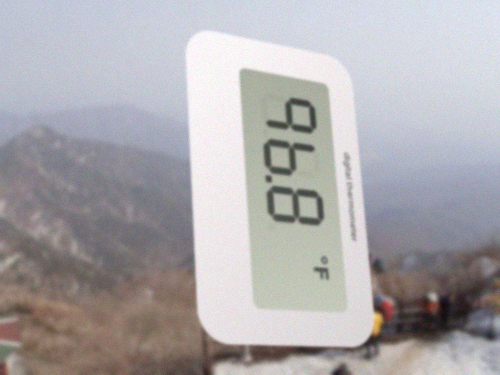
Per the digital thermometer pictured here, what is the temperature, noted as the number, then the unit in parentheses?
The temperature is 96.8 (°F)
